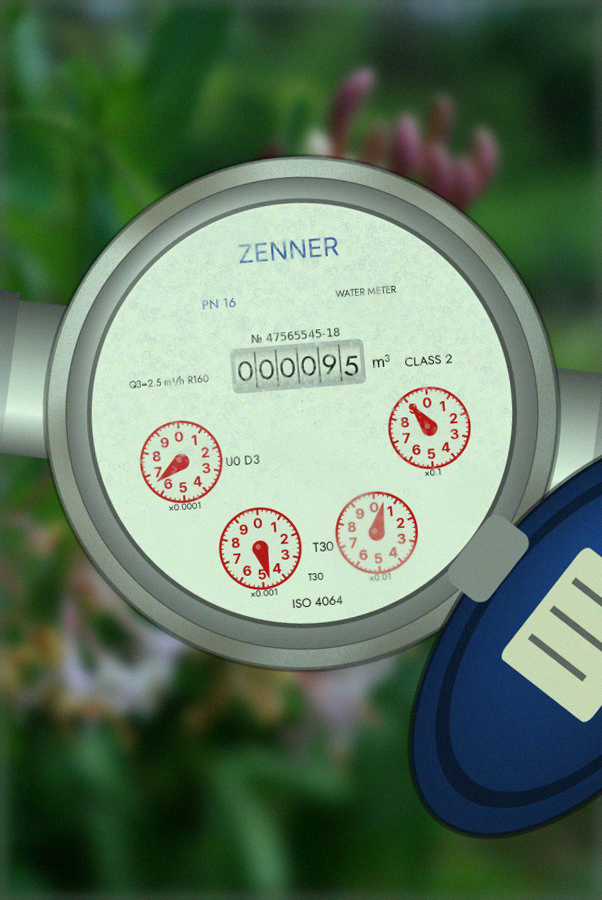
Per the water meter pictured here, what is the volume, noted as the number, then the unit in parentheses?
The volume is 94.9046 (m³)
